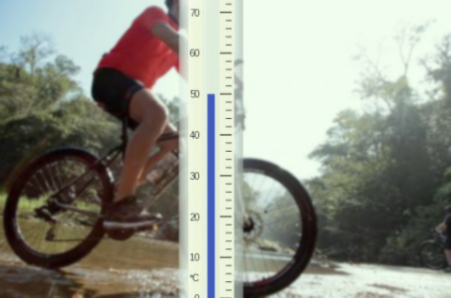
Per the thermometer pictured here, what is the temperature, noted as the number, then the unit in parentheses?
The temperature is 50 (°C)
